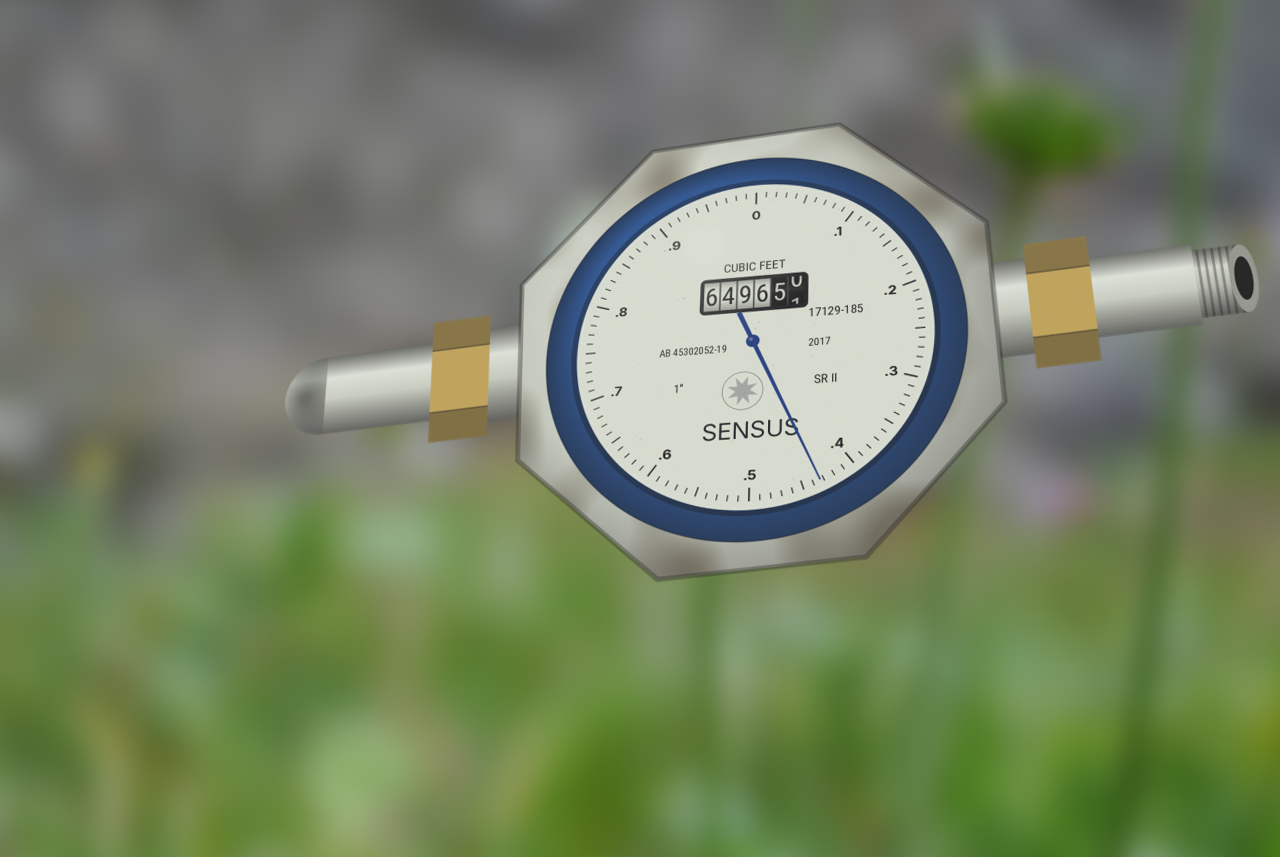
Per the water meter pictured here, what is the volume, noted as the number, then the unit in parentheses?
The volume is 649650.43 (ft³)
